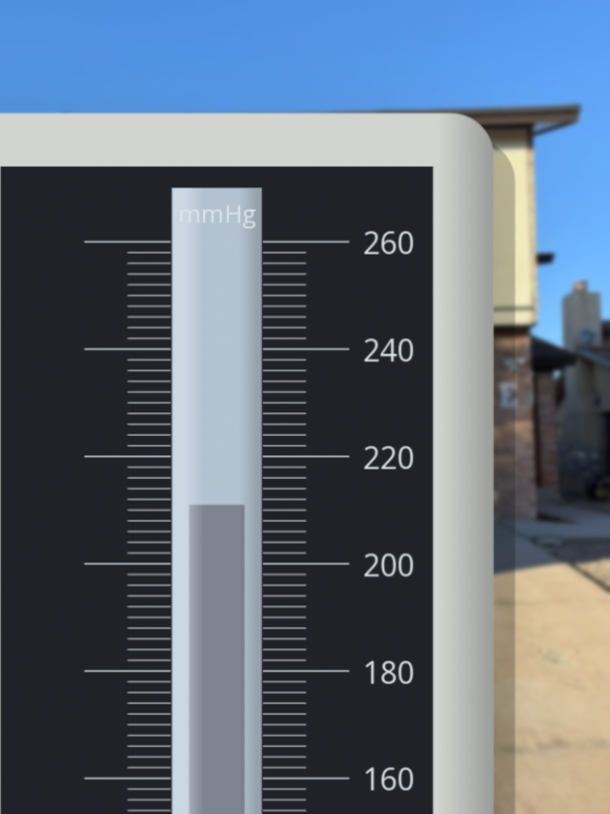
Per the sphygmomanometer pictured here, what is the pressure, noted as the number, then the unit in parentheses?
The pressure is 211 (mmHg)
